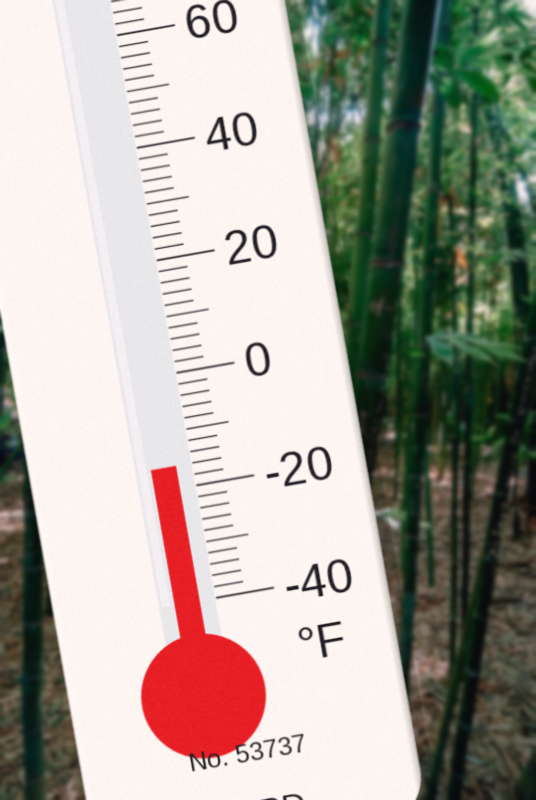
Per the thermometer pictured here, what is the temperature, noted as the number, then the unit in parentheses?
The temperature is -16 (°F)
